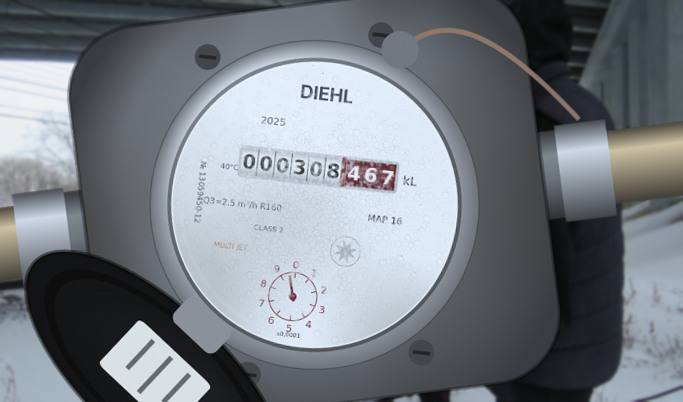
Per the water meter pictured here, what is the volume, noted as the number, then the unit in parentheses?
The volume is 308.4669 (kL)
